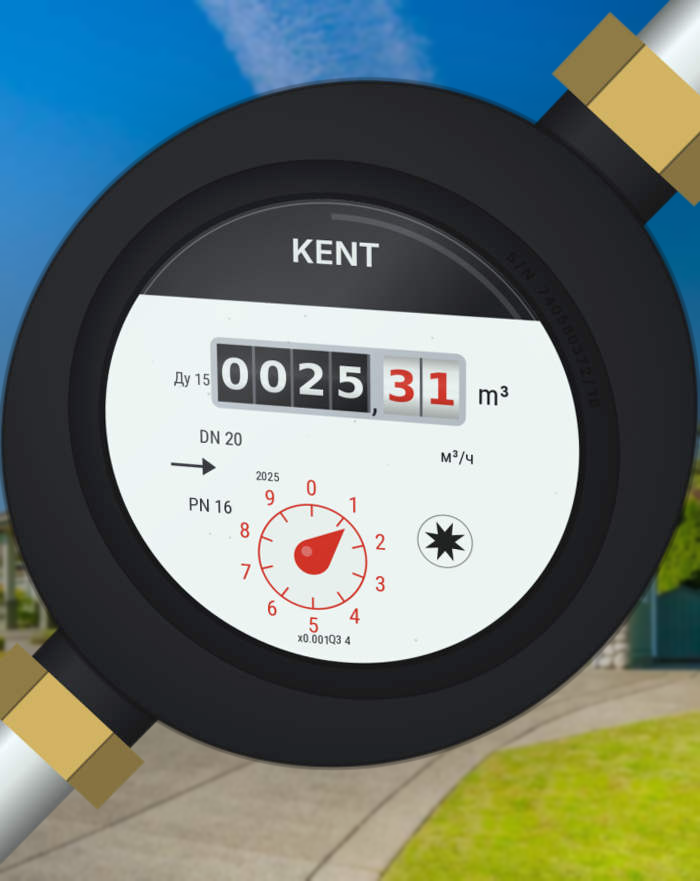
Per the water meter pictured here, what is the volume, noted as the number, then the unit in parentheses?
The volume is 25.311 (m³)
